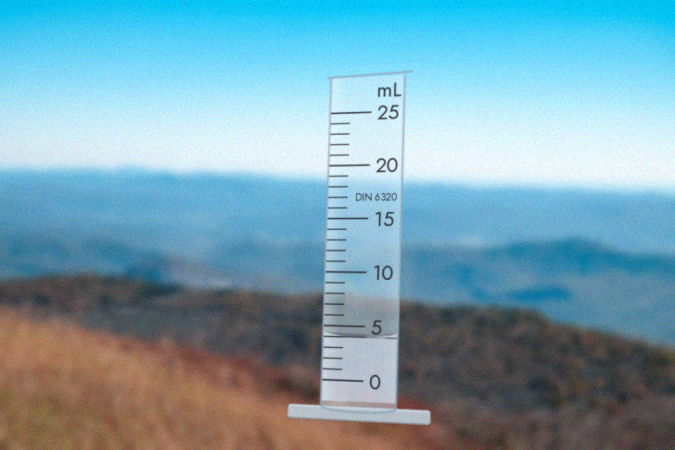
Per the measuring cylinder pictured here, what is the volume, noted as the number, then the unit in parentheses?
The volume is 4 (mL)
